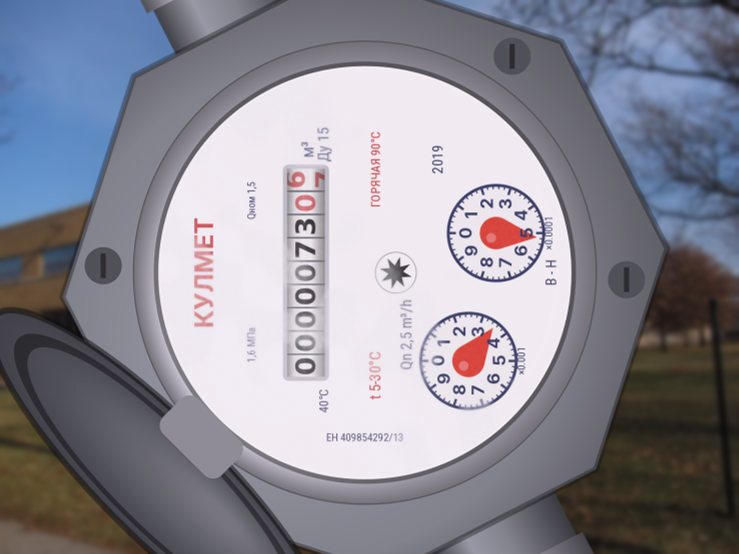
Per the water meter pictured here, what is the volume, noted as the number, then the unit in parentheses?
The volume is 73.0635 (m³)
